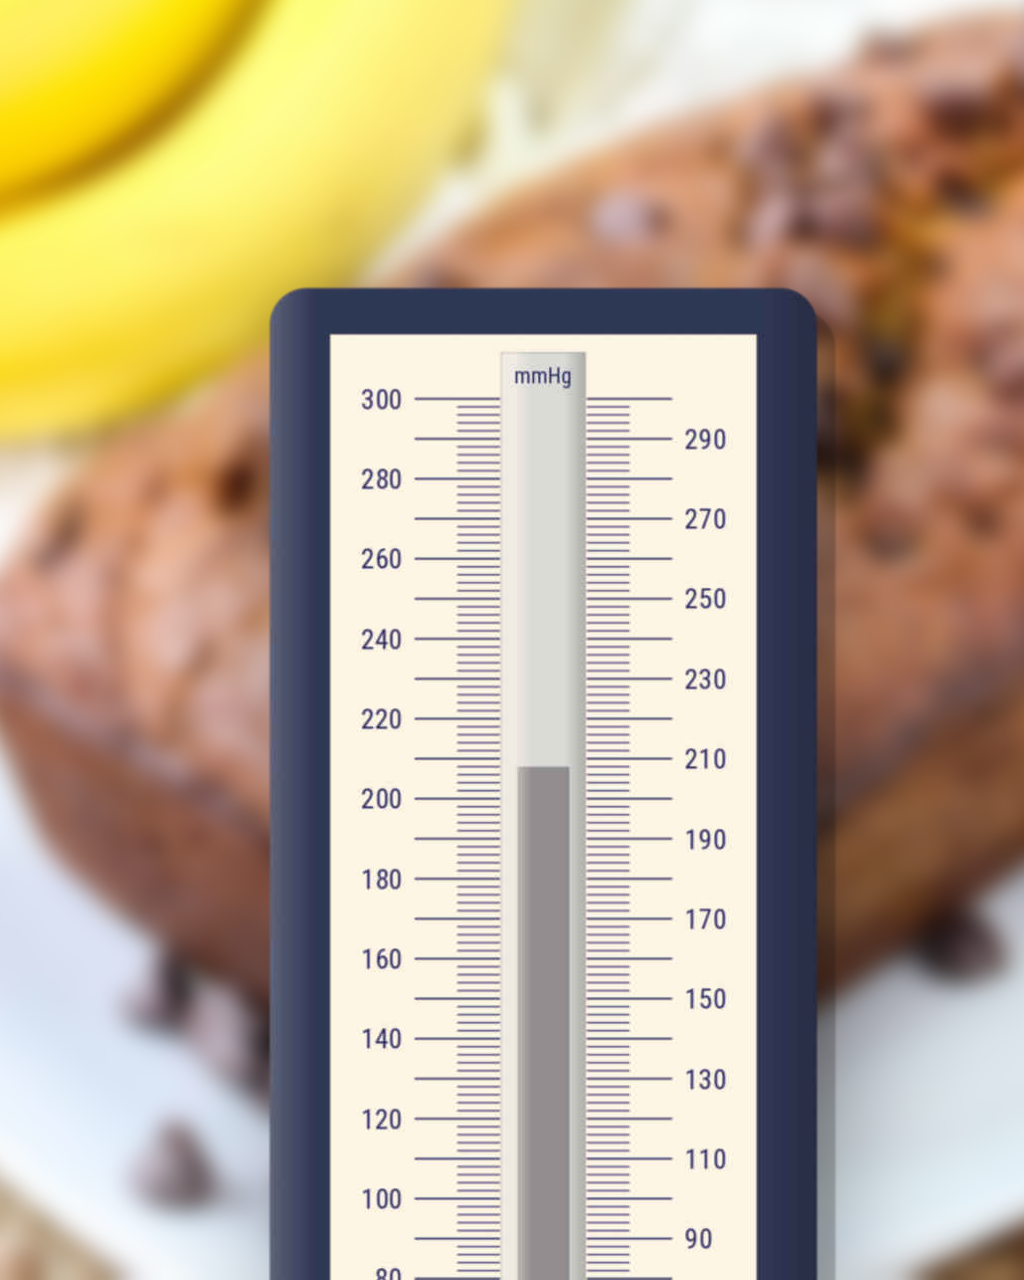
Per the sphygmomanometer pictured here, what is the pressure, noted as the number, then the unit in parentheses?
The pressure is 208 (mmHg)
